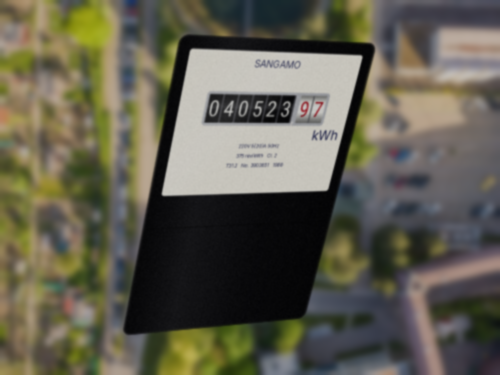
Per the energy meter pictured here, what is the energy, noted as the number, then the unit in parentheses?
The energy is 40523.97 (kWh)
